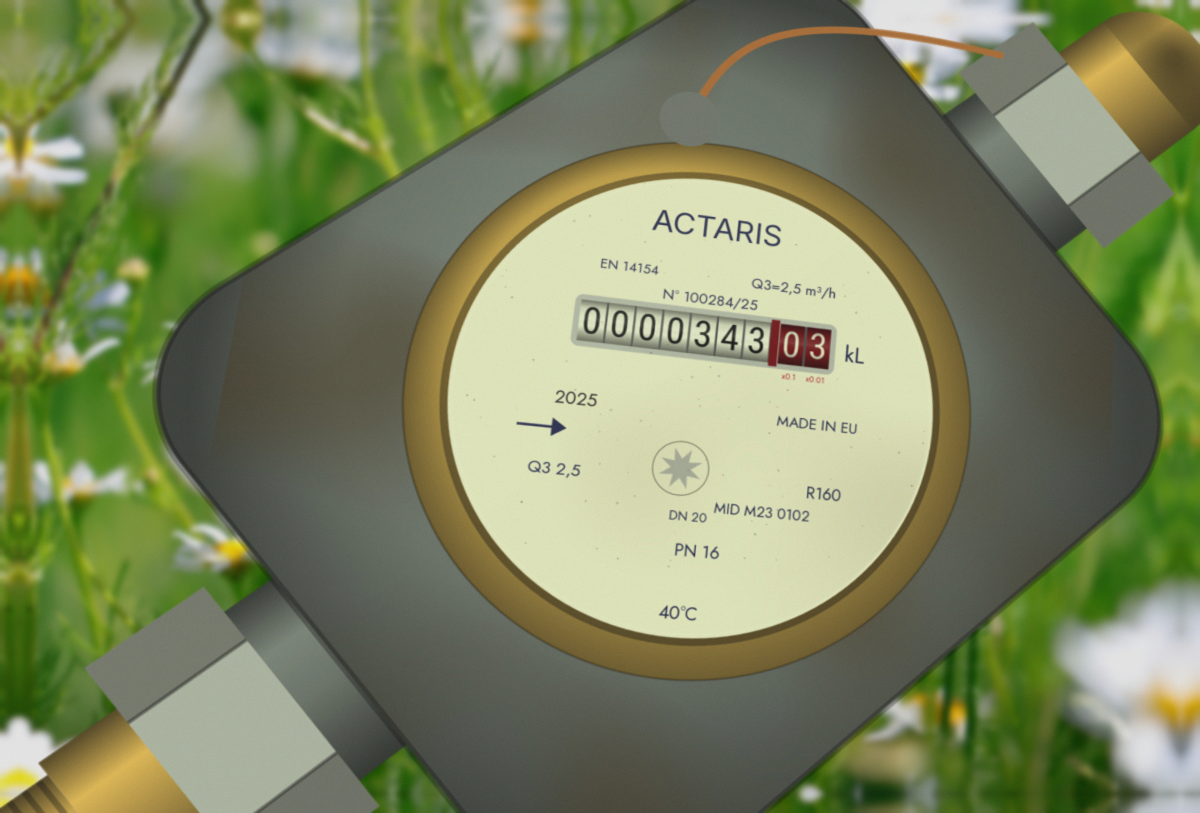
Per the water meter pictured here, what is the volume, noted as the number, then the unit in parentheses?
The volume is 343.03 (kL)
